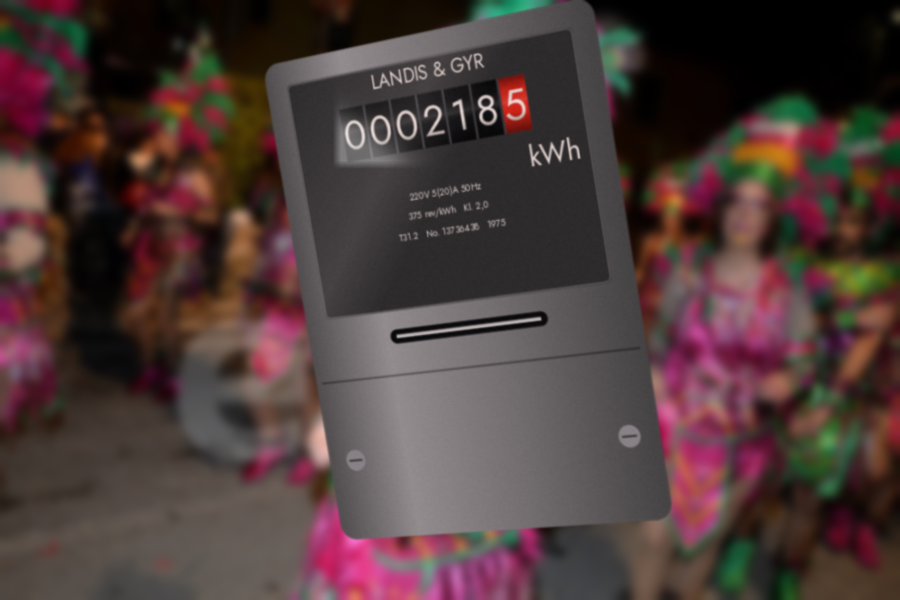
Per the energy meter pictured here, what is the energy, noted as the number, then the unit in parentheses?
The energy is 218.5 (kWh)
